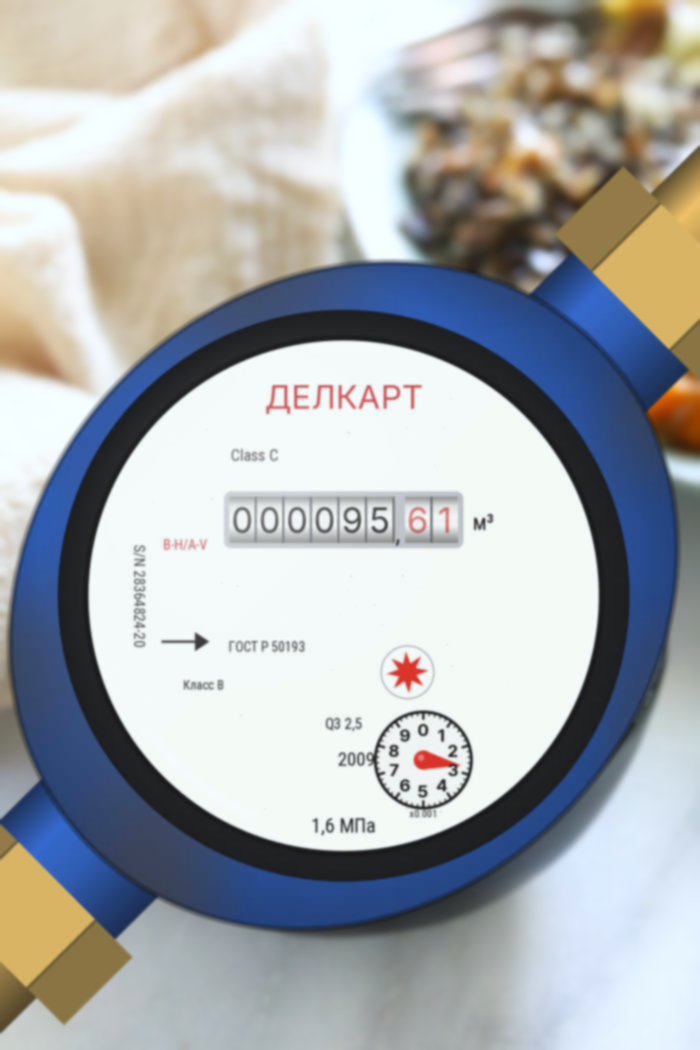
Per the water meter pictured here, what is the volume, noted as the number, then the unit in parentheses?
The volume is 95.612 (m³)
